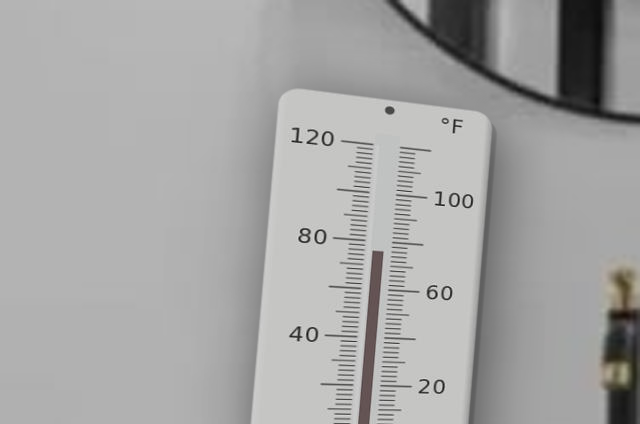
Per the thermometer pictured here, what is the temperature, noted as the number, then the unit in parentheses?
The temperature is 76 (°F)
